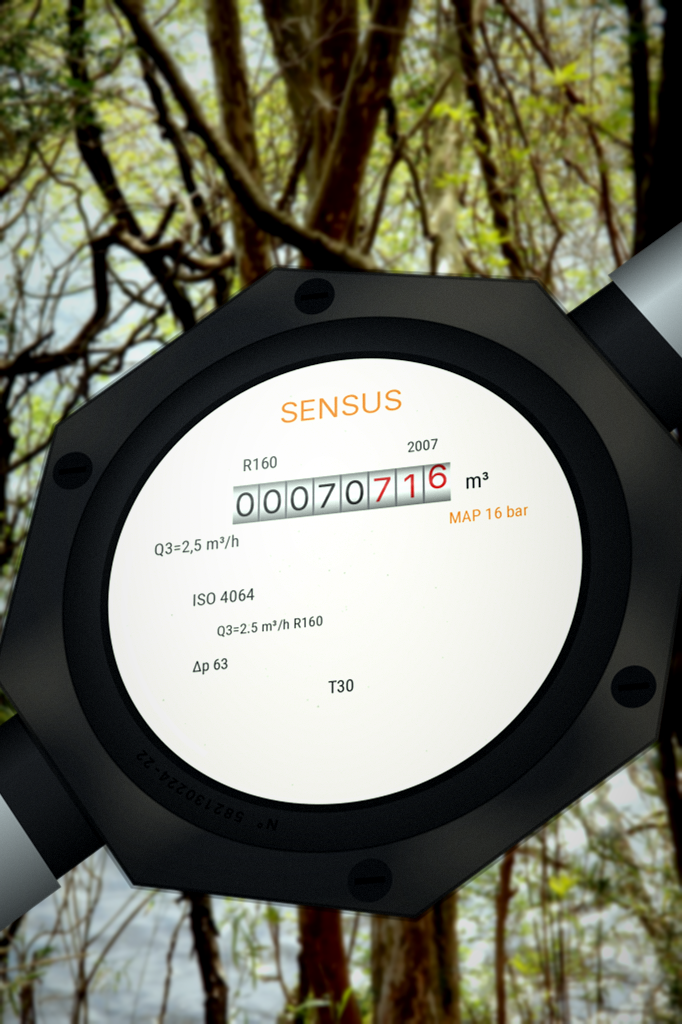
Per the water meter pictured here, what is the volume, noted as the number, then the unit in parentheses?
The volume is 70.716 (m³)
